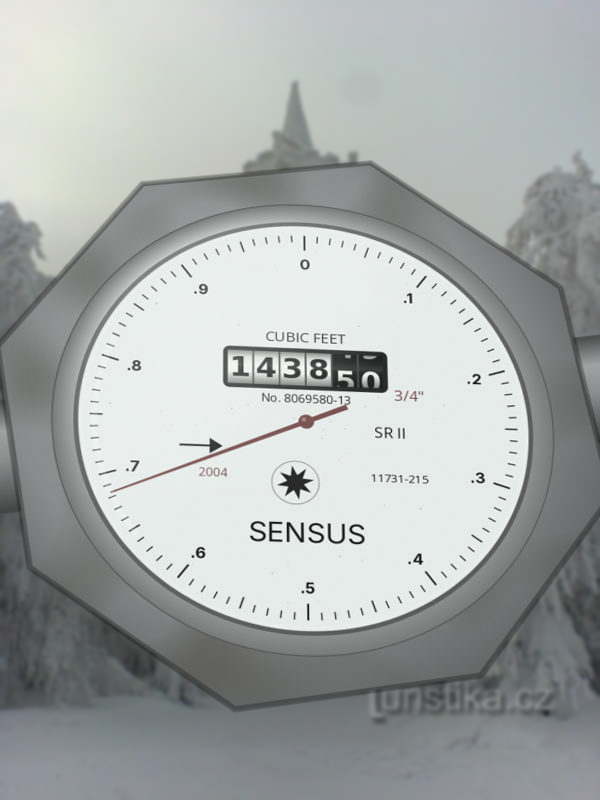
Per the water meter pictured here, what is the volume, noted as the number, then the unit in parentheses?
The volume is 143849.68 (ft³)
